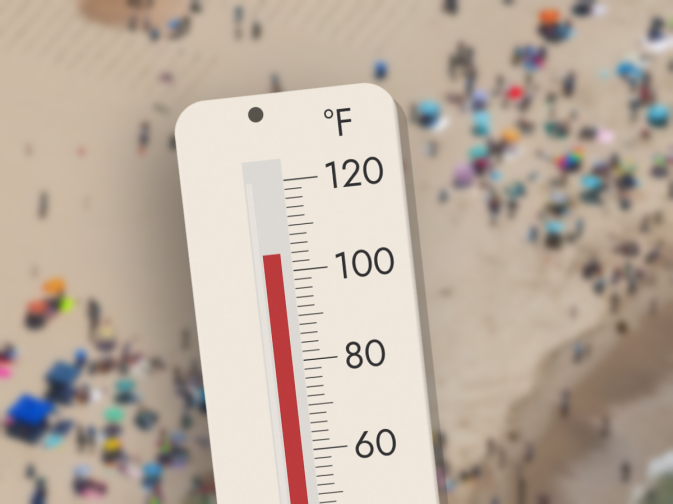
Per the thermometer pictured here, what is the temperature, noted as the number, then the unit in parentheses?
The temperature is 104 (°F)
